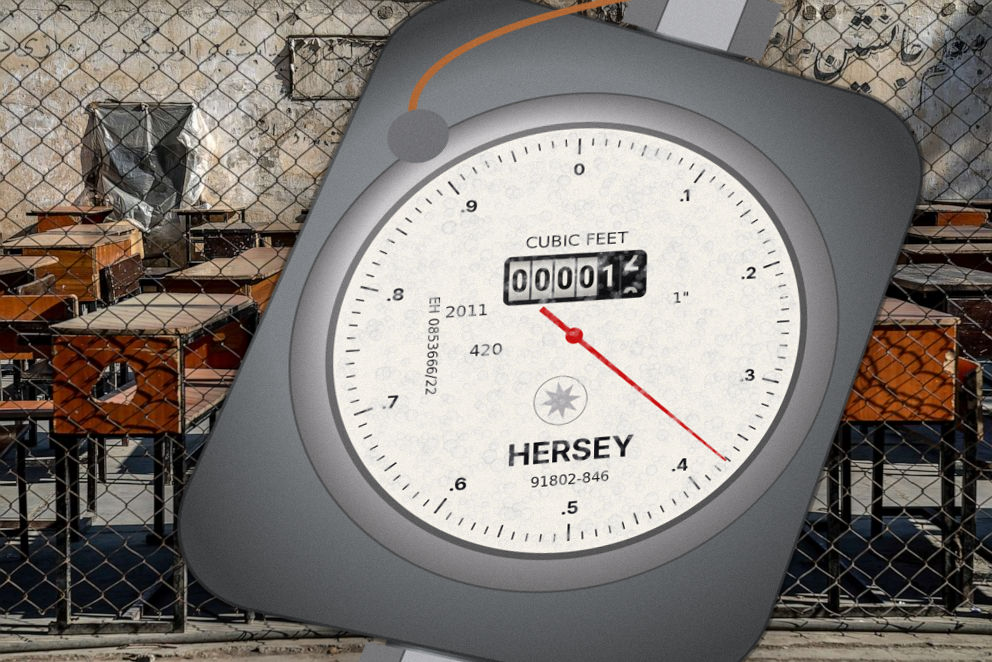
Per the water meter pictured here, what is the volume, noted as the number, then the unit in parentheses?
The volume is 12.37 (ft³)
